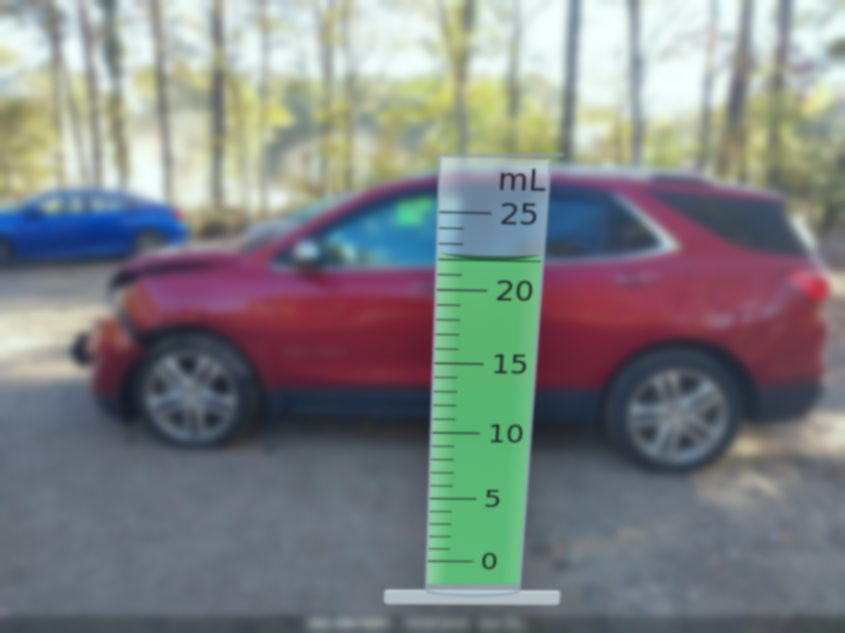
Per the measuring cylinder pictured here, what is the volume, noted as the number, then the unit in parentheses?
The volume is 22 (mL)
